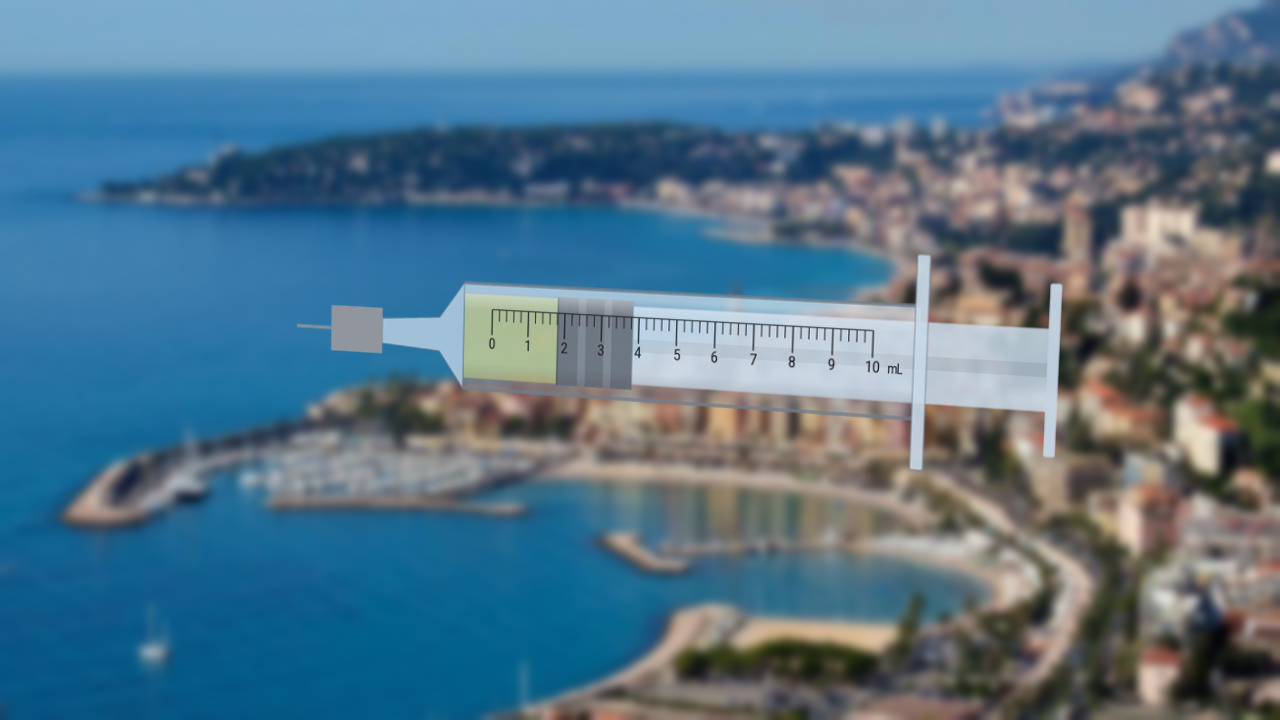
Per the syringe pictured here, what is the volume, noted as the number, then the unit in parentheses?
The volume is 1.8 (mL)
